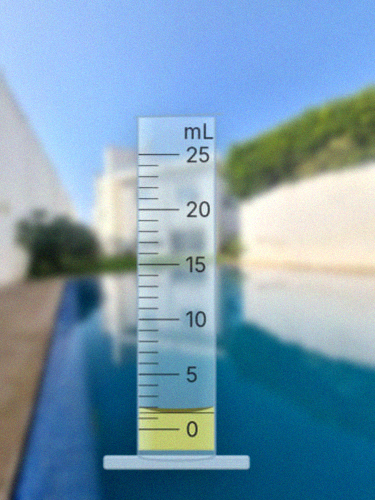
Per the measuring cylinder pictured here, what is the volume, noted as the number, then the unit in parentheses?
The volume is 1.5 (mL)
